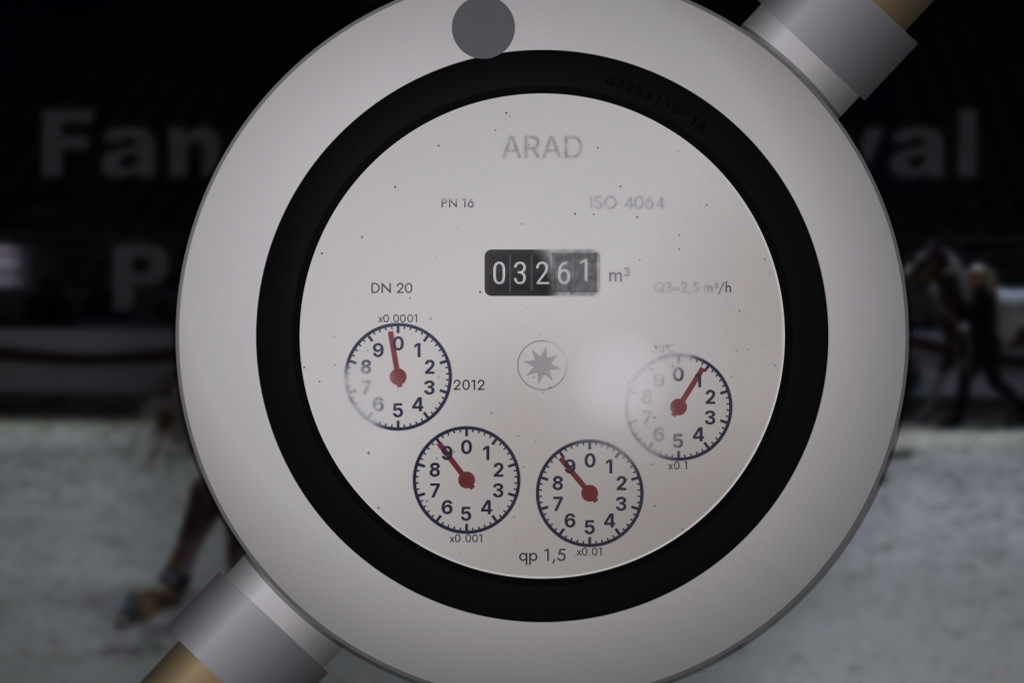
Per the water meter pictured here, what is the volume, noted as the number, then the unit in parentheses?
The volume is 3261.0889 (m³)
